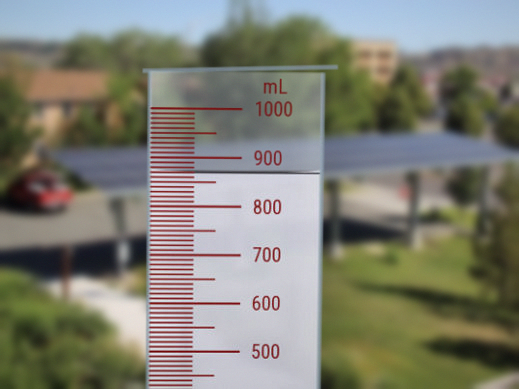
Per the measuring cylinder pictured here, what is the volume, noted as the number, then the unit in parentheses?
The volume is 870 (mL)
